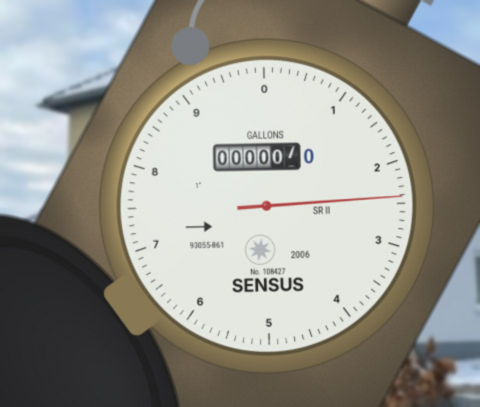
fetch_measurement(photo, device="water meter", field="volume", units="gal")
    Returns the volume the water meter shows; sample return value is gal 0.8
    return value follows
gal 72.4
